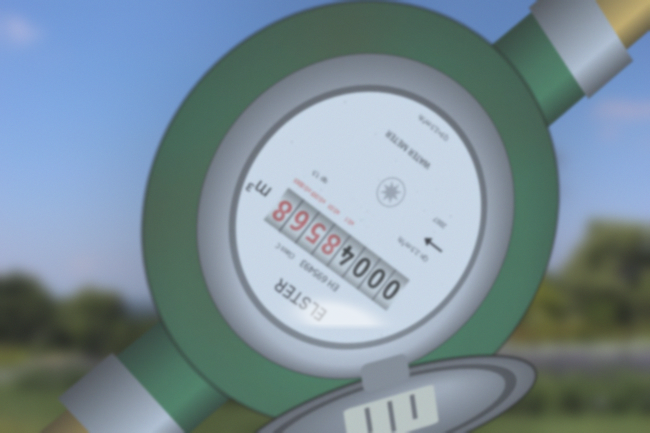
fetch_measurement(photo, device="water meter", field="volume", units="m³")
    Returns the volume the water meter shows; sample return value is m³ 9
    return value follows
m³ 4.8568
